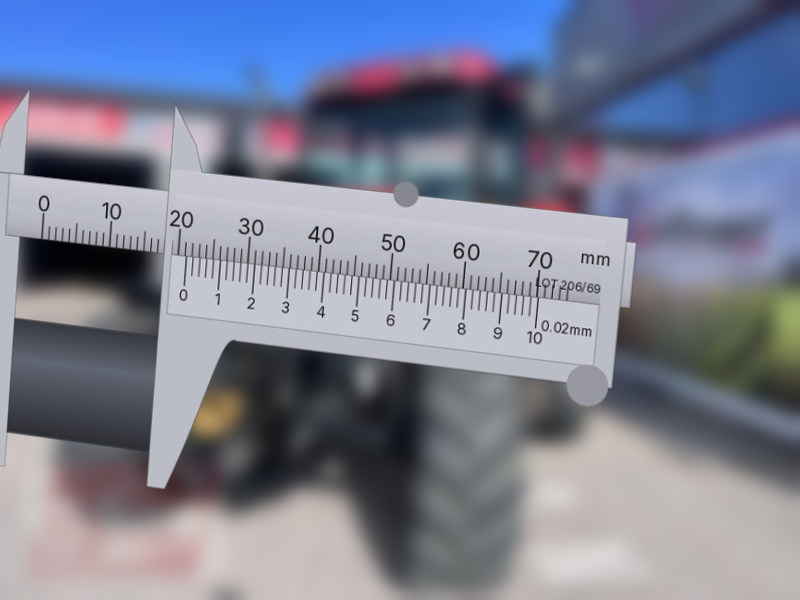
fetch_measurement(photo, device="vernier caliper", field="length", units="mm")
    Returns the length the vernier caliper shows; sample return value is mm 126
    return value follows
mm 21.2
